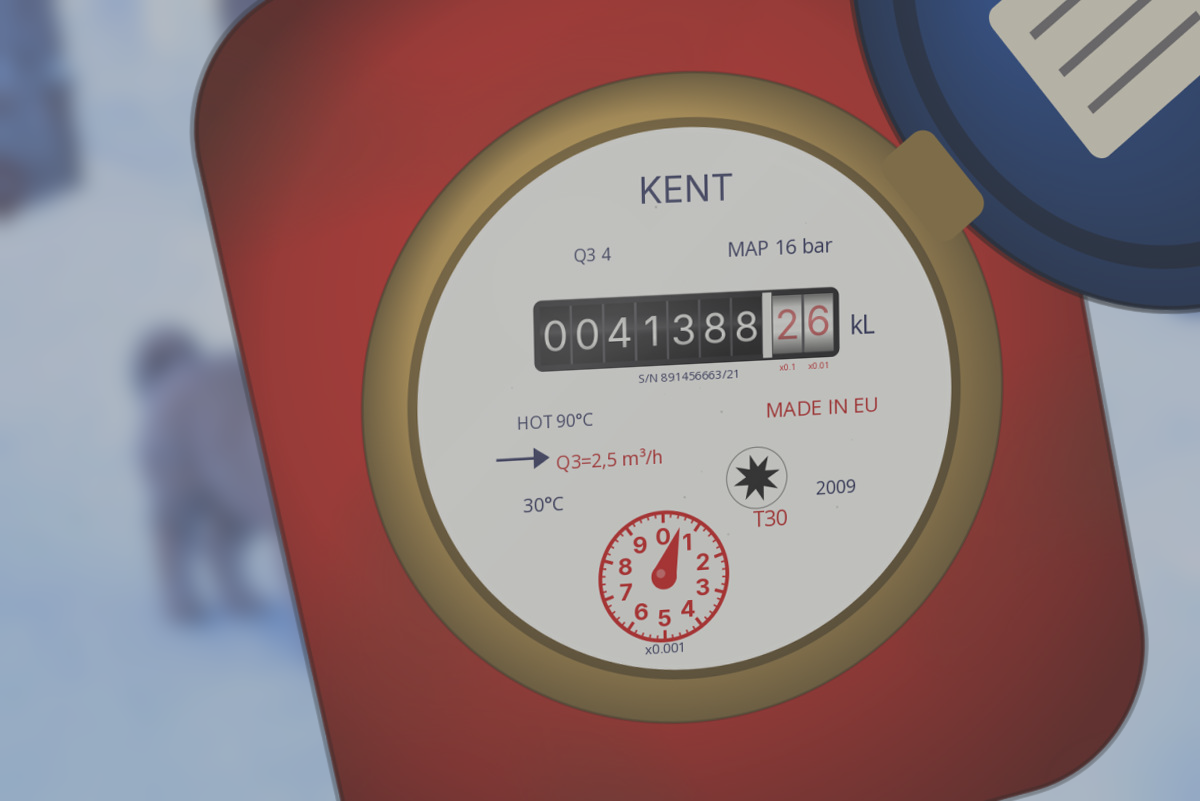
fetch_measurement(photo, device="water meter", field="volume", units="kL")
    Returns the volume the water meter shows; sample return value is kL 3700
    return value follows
kL 41388.260
